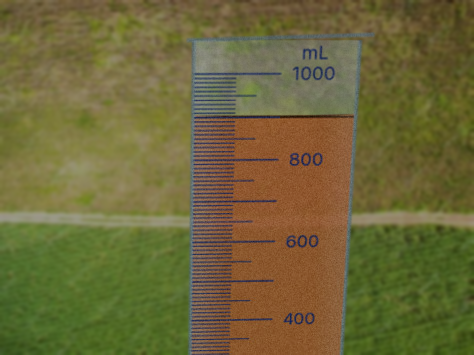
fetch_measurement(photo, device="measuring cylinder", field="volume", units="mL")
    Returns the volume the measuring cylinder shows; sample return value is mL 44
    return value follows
mL 900
